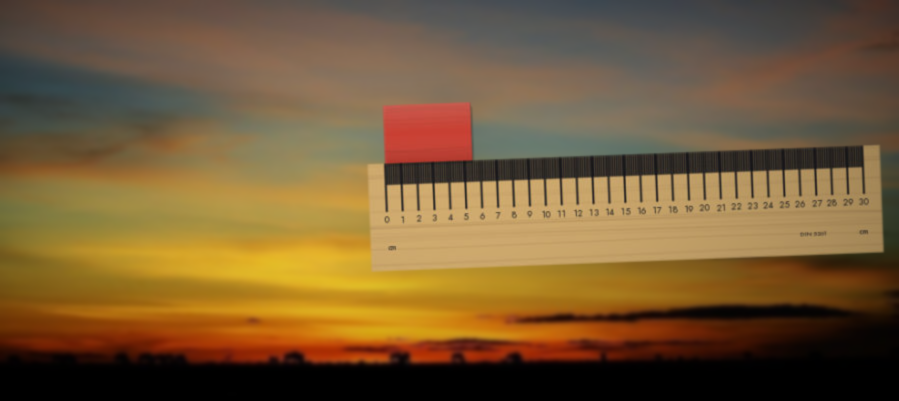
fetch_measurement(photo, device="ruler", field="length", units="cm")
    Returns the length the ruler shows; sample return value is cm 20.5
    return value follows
cm 5.5
